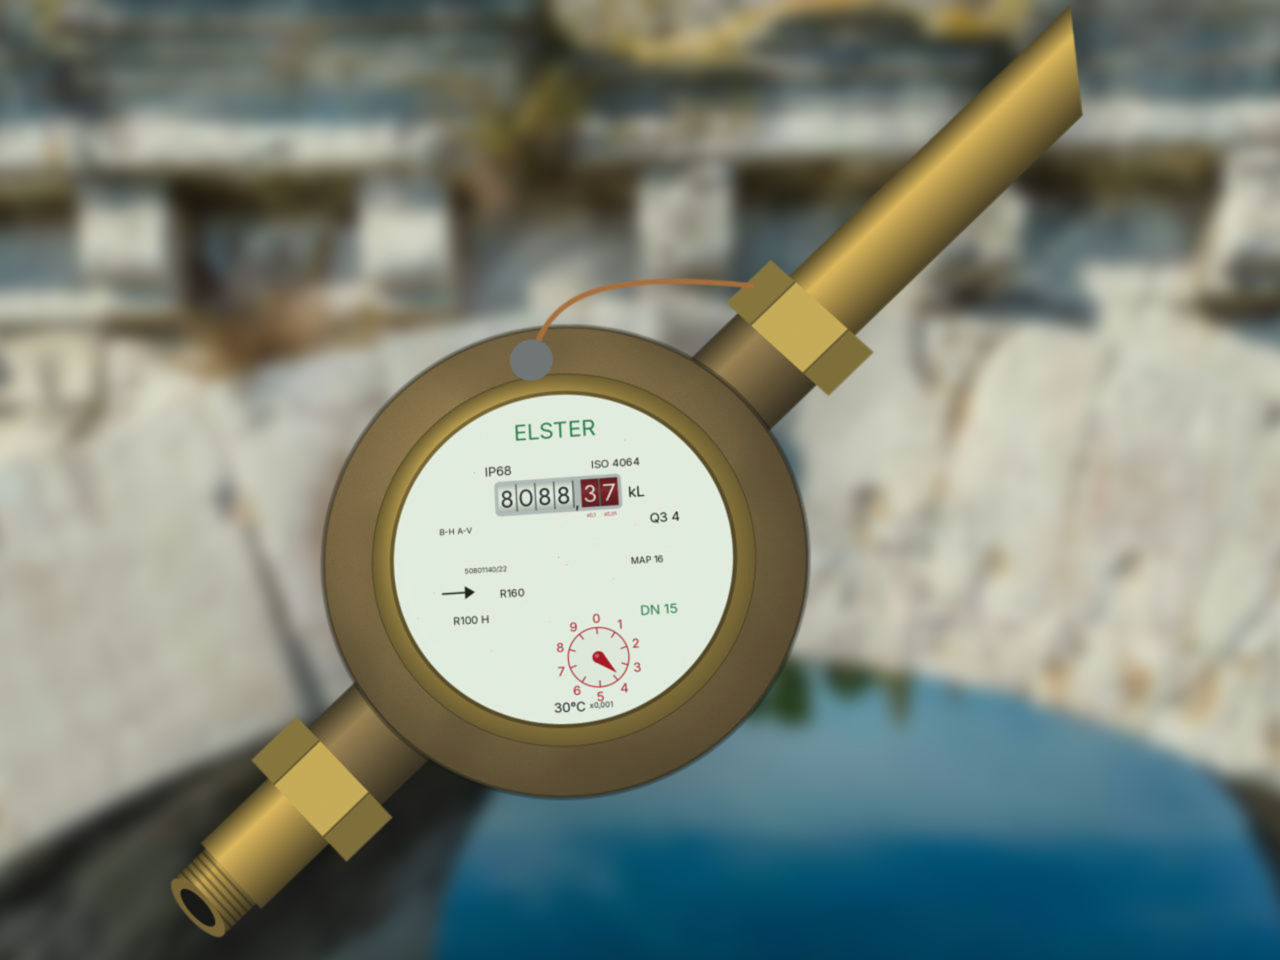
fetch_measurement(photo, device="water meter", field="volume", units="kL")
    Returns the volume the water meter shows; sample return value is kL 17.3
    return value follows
kL 8088.373
